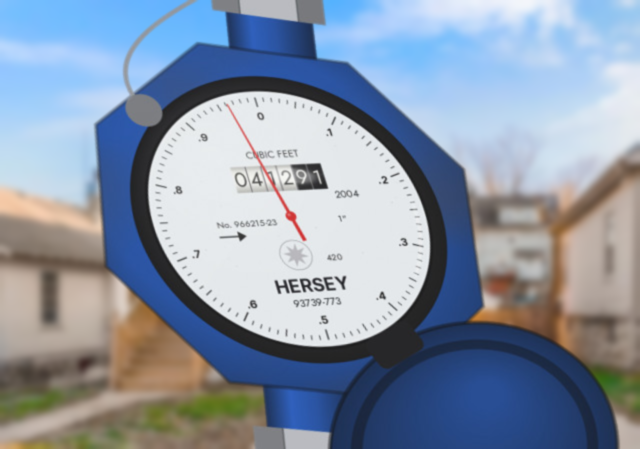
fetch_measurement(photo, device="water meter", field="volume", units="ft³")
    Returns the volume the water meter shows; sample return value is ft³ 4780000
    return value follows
ft³ 41290.96
